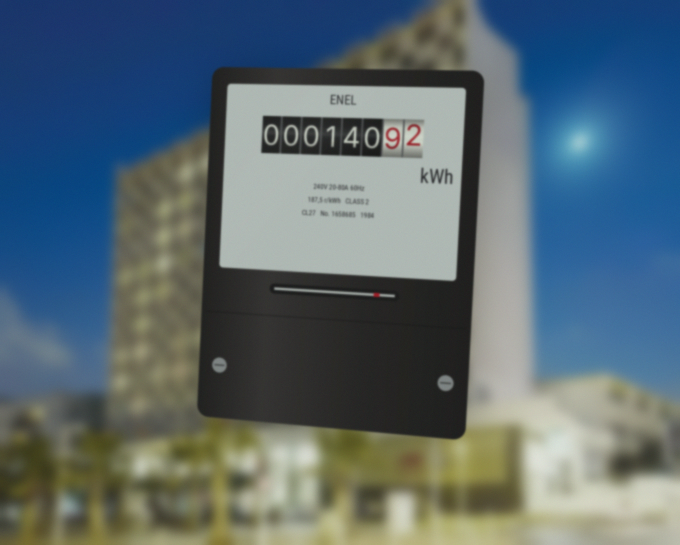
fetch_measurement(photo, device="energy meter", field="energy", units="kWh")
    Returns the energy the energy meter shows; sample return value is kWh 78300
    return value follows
kWh 140.92
